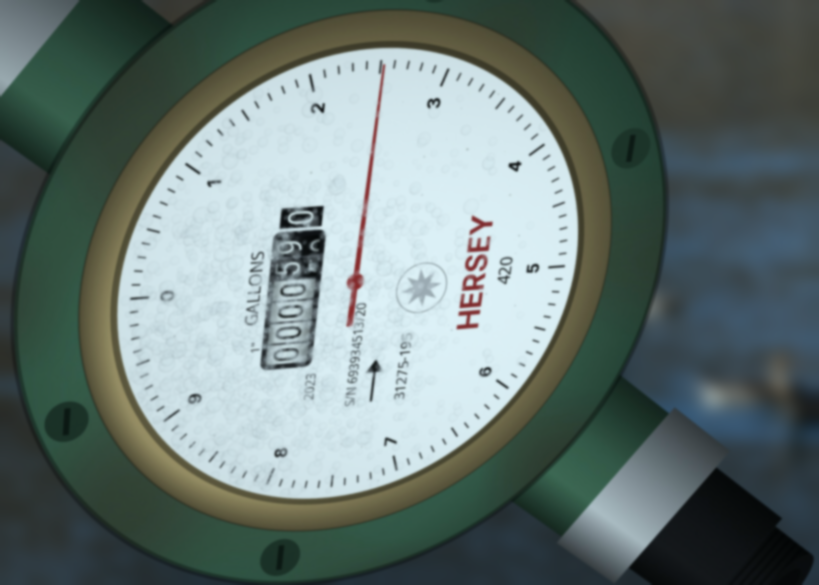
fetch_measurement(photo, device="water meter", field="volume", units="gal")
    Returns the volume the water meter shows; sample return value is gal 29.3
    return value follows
gal 592.5
